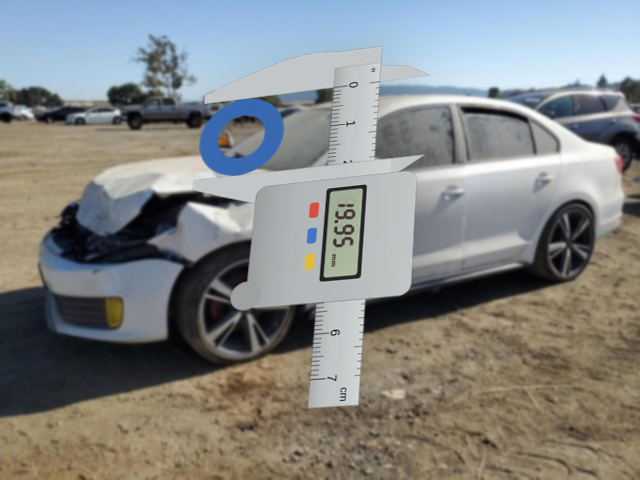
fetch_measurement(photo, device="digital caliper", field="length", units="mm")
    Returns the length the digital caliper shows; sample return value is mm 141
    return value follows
mm 19.95
